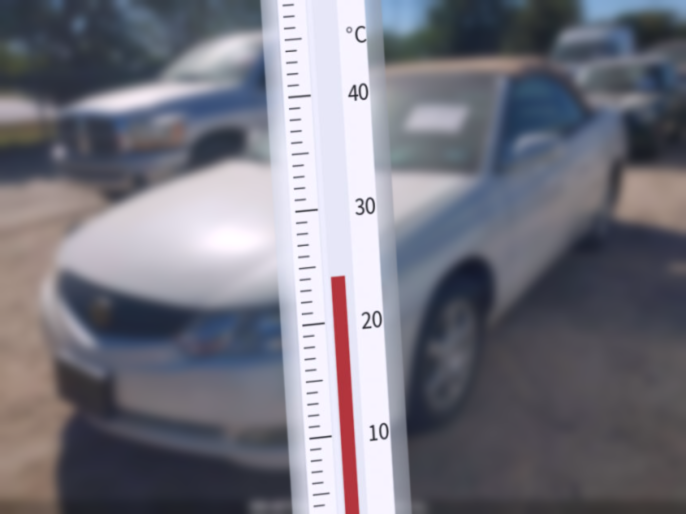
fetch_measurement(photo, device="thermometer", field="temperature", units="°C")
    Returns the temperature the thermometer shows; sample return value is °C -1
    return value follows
°C 24
